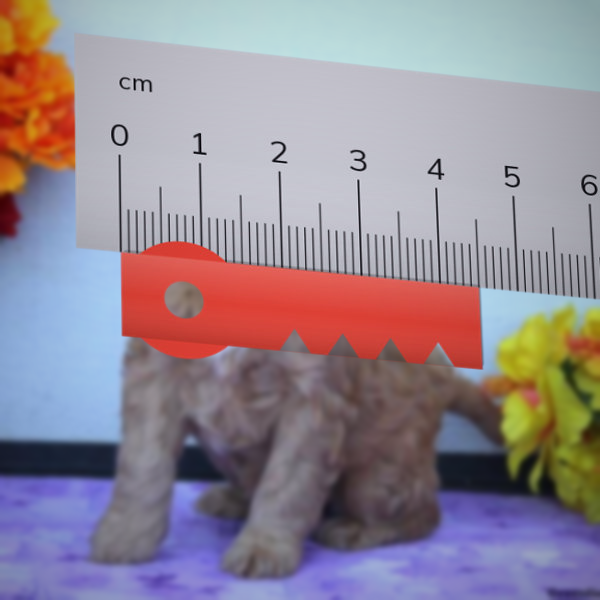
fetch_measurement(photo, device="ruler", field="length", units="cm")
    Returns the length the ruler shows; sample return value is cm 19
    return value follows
cm 4.5
